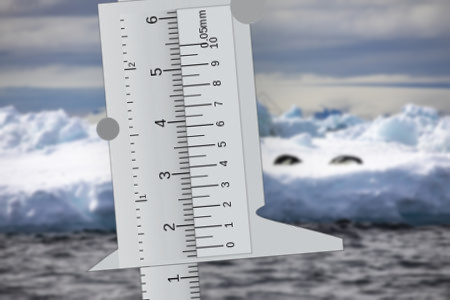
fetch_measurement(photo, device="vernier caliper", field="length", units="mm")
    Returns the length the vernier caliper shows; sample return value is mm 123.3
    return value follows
mm 15.5
